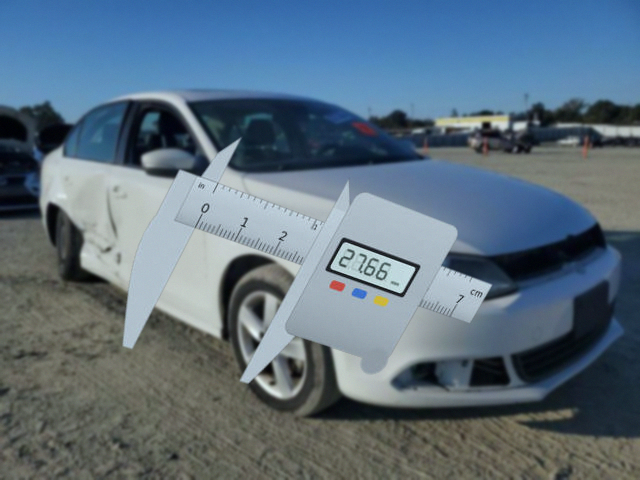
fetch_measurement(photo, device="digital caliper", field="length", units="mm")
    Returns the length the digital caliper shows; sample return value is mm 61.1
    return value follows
mm 27.66
